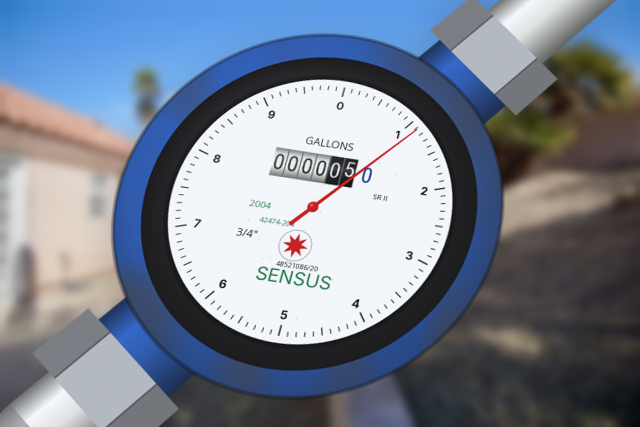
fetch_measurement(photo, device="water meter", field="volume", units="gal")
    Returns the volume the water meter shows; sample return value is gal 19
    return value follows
gal 51.1
